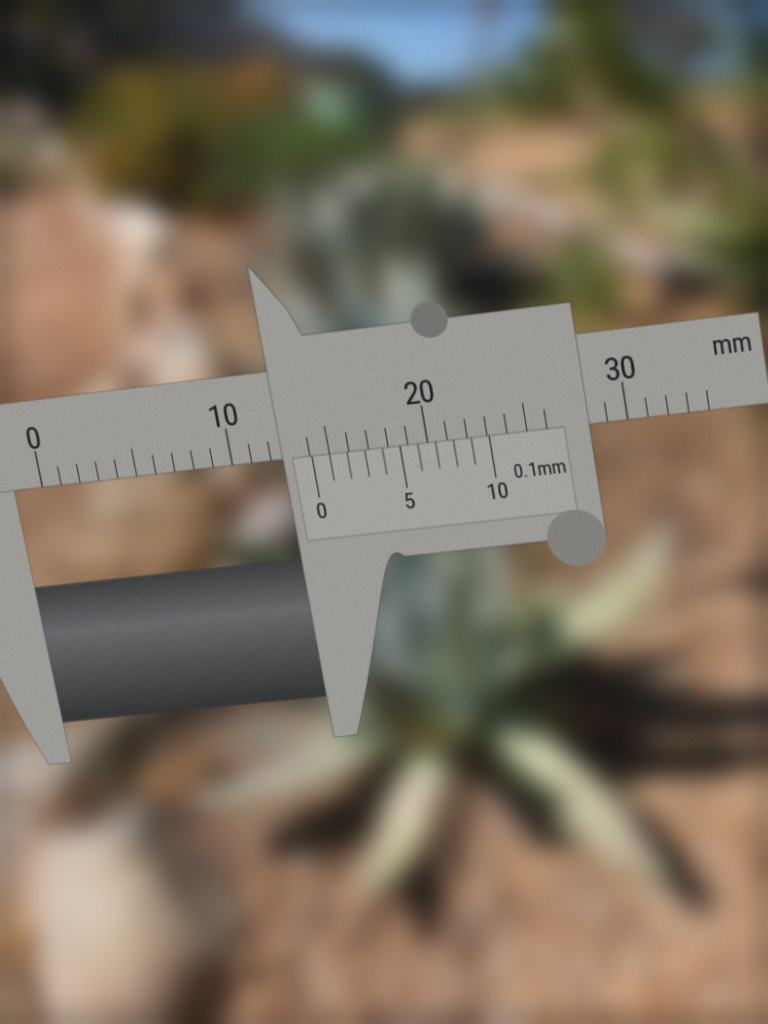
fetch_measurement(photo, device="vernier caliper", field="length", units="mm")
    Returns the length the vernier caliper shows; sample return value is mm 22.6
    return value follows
mm 14.1
